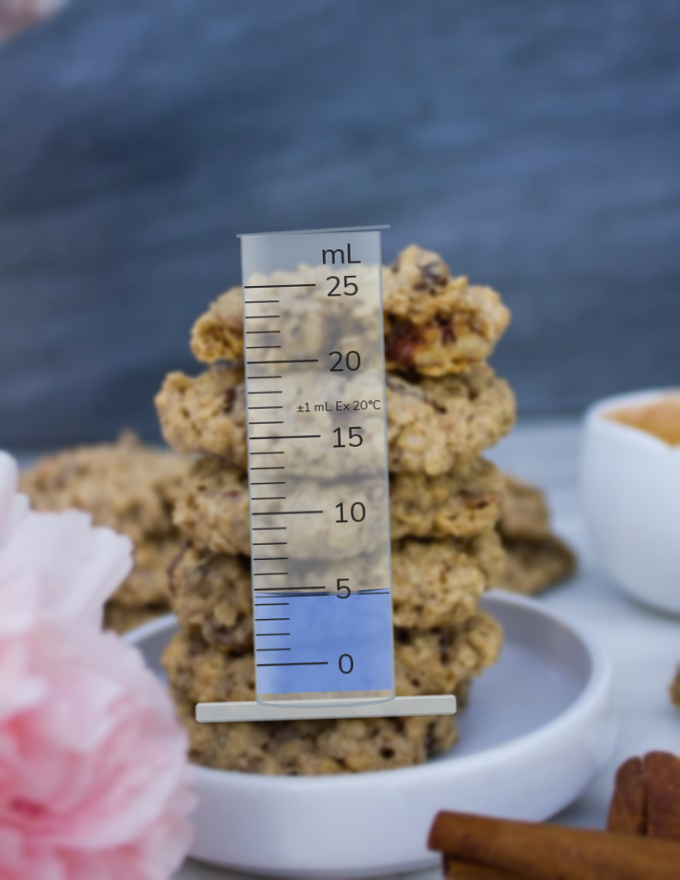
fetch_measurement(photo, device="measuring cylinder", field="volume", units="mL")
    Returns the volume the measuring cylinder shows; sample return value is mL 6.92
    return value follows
mL 4.5
